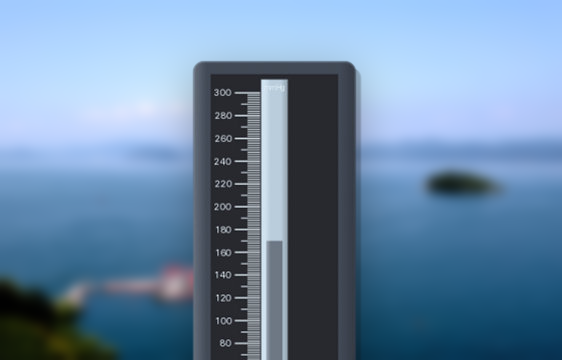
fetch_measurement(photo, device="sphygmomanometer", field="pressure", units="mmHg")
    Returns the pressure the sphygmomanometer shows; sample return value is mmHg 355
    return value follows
mmHg 170
